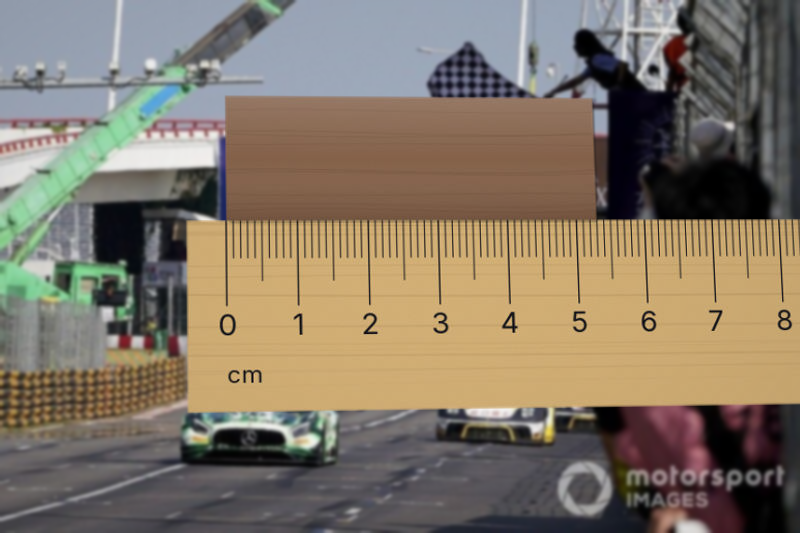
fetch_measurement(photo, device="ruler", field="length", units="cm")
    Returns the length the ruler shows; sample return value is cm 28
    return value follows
cm 5.3
